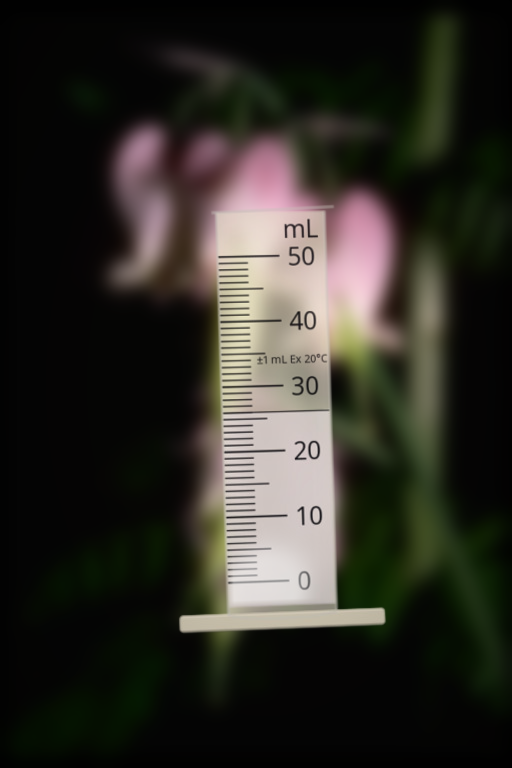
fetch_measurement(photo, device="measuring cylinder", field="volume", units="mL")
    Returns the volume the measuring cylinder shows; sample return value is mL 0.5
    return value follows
mL 26
